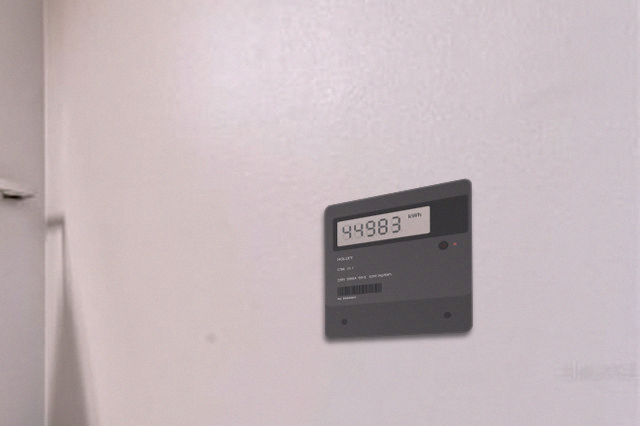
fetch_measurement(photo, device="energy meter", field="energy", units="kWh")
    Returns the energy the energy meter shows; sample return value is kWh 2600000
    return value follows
kWh 44983
